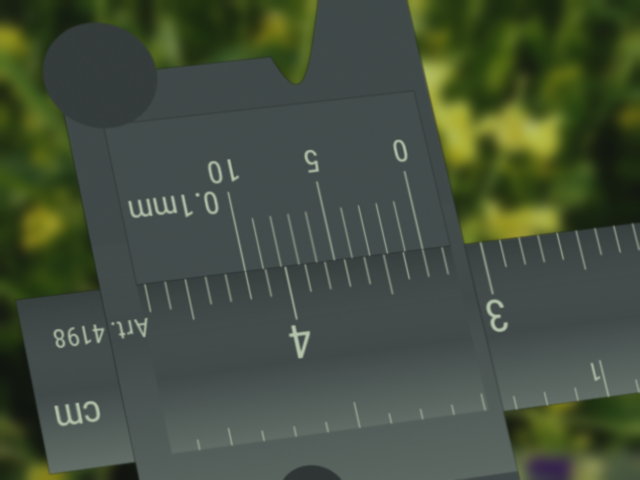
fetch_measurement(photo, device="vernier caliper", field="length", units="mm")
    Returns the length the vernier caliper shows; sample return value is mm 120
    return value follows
mm 33.0
